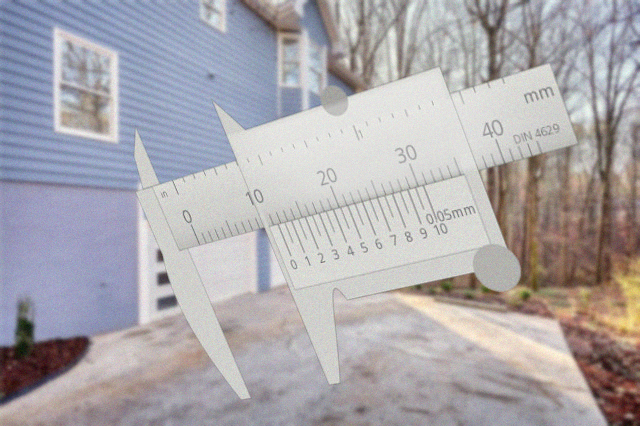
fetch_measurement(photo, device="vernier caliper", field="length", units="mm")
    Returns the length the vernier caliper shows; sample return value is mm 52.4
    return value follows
mm 11.6
